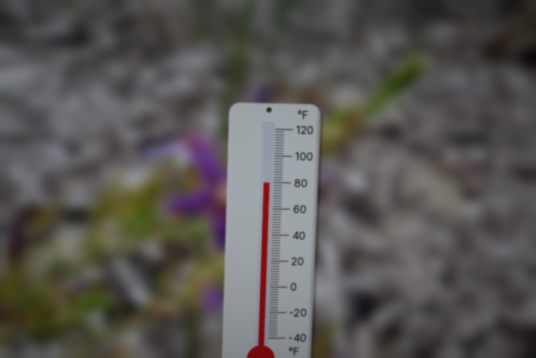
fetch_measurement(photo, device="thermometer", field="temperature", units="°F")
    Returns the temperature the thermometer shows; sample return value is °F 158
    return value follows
°F 80
